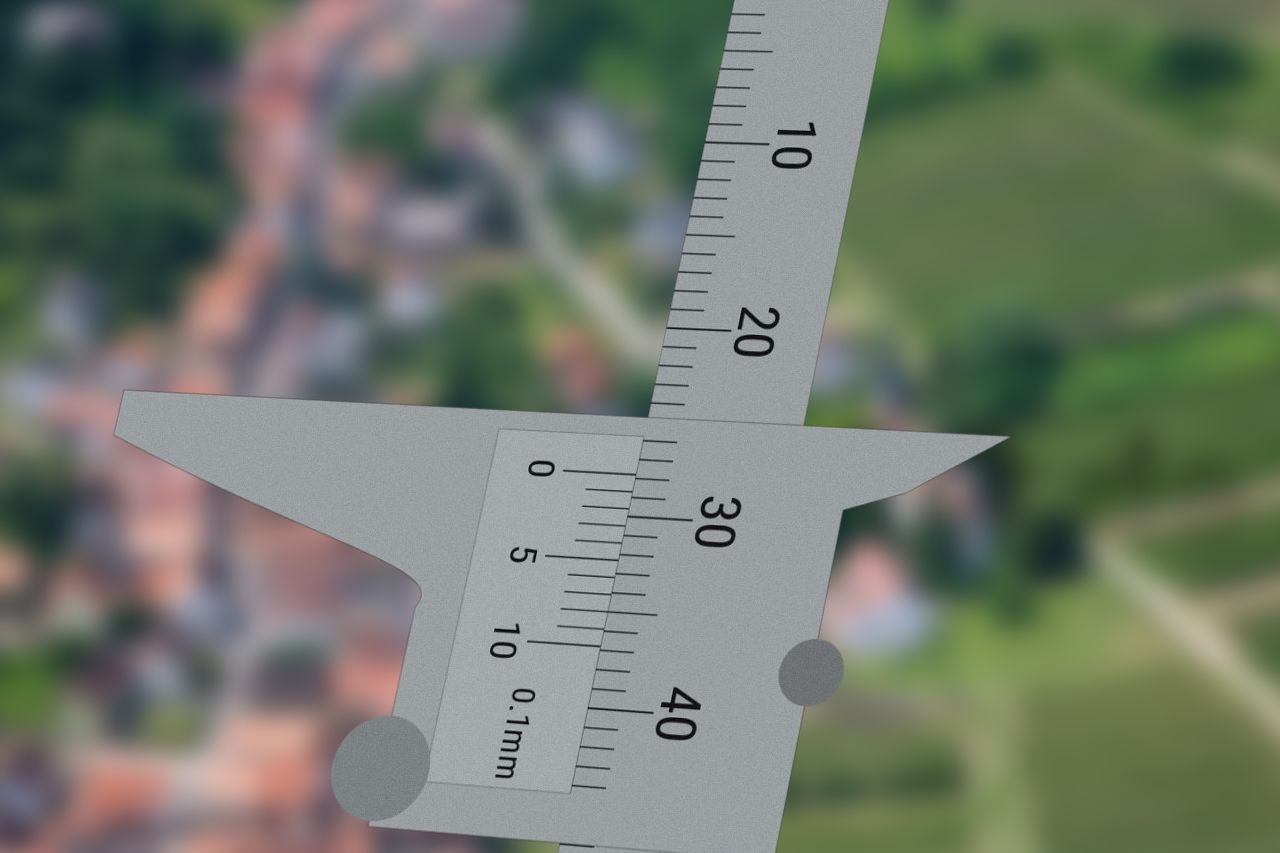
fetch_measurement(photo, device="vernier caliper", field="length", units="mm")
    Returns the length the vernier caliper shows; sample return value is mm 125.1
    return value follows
mm 27.8
